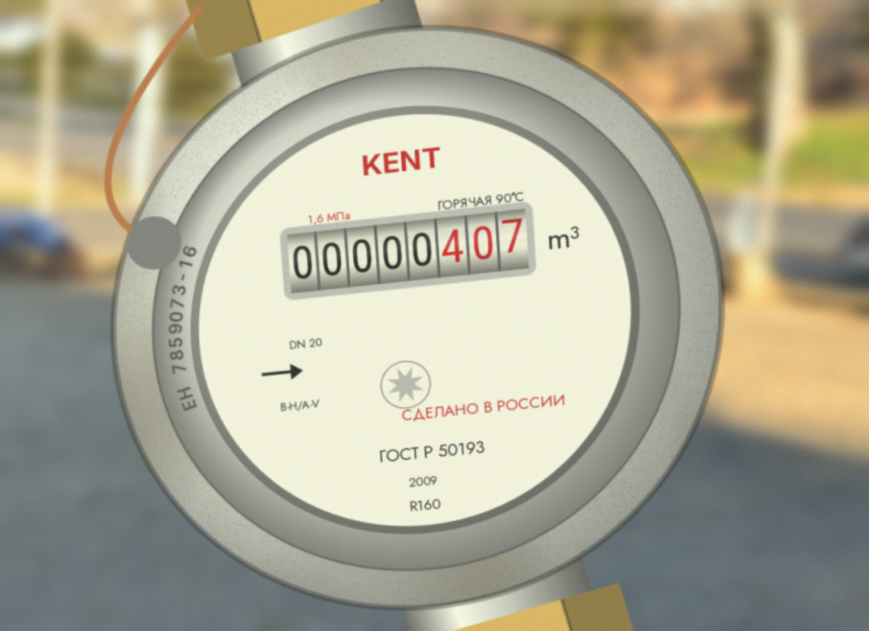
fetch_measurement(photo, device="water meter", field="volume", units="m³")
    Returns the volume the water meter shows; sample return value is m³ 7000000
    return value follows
m³ 0.407
